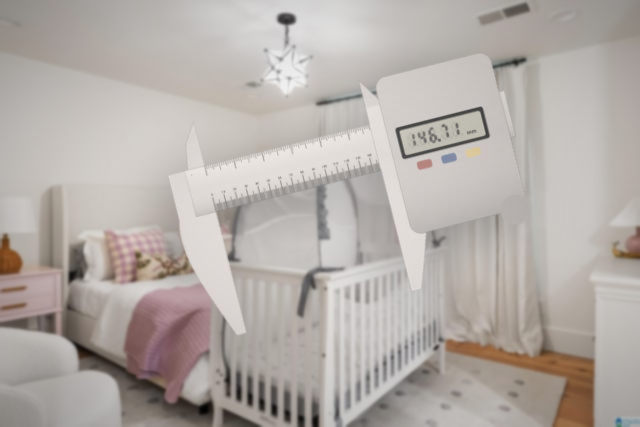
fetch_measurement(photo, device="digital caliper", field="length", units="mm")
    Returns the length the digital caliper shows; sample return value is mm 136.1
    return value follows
mm 146.71
